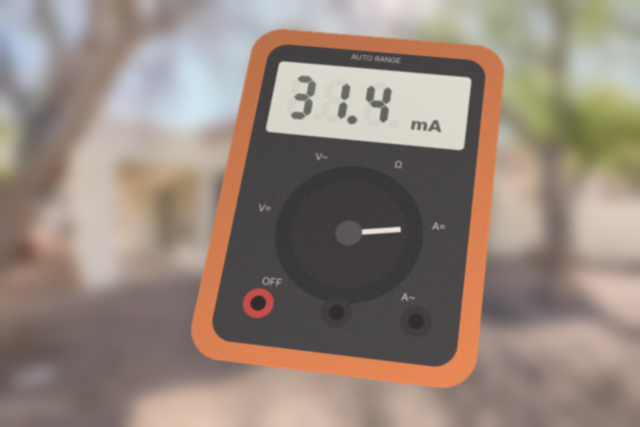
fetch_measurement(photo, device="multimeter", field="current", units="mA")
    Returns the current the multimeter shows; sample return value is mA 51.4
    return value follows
mA 31.4
